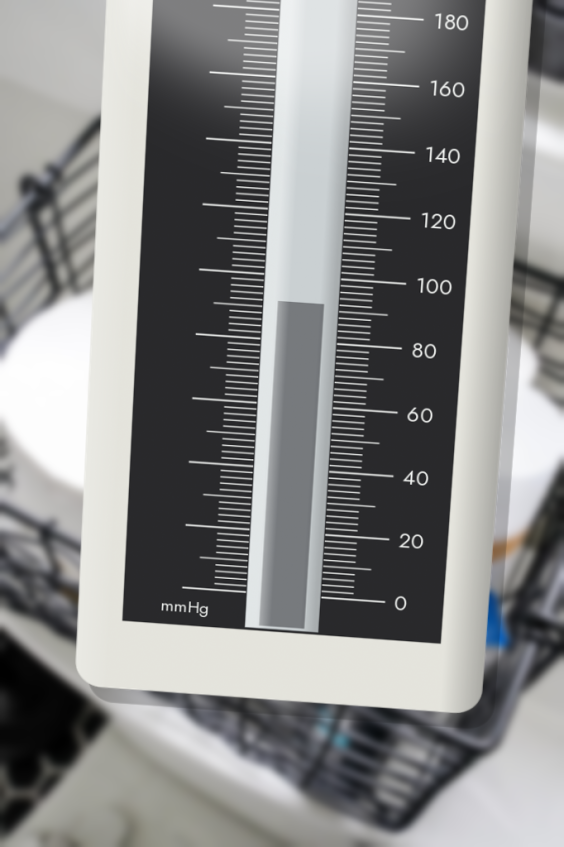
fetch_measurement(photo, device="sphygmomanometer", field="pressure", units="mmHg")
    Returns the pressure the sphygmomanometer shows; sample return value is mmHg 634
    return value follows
mmHg 92
